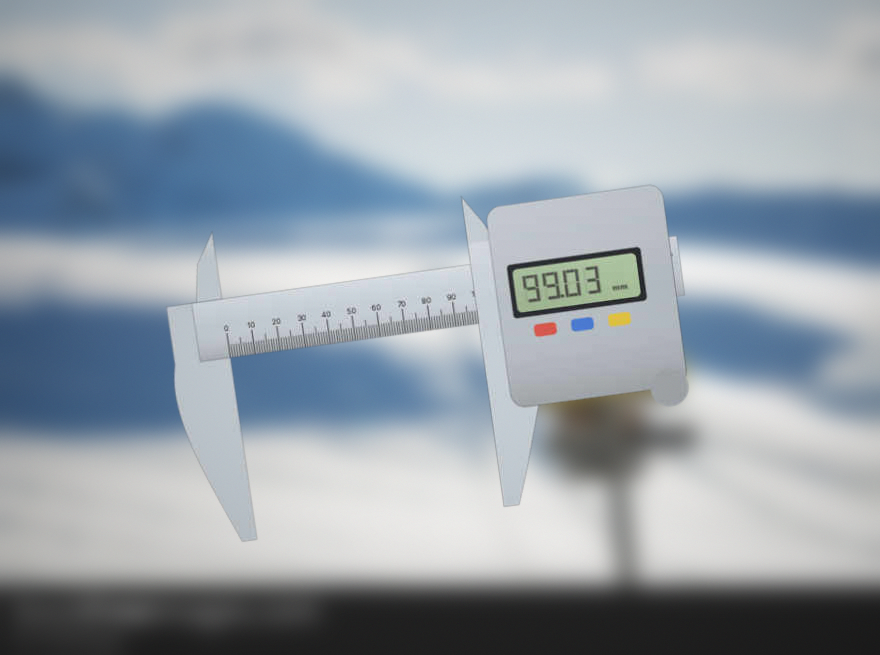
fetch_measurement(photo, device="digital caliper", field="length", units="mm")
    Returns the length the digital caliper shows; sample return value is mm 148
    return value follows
mm 99.03
